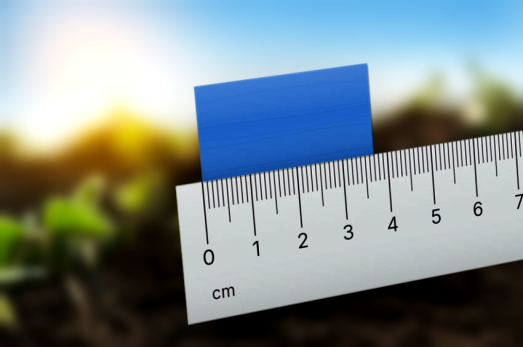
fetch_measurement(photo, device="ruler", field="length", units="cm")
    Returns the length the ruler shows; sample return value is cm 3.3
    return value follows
cm 3.7
